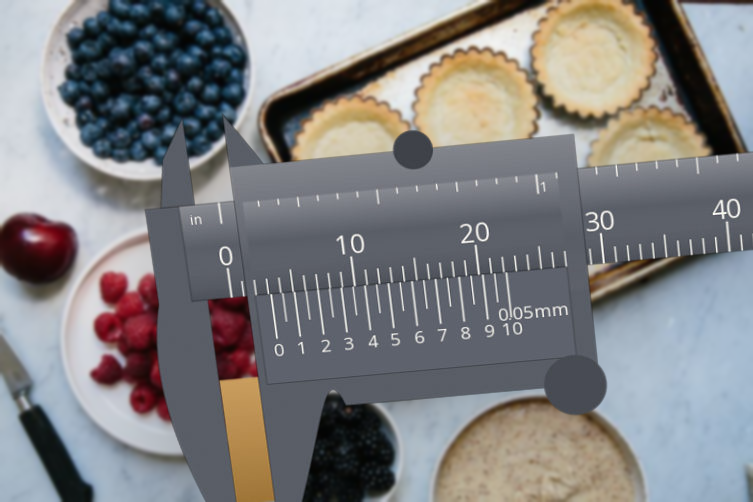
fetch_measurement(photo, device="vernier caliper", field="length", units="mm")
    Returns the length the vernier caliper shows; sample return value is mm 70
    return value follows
mm 3.2
